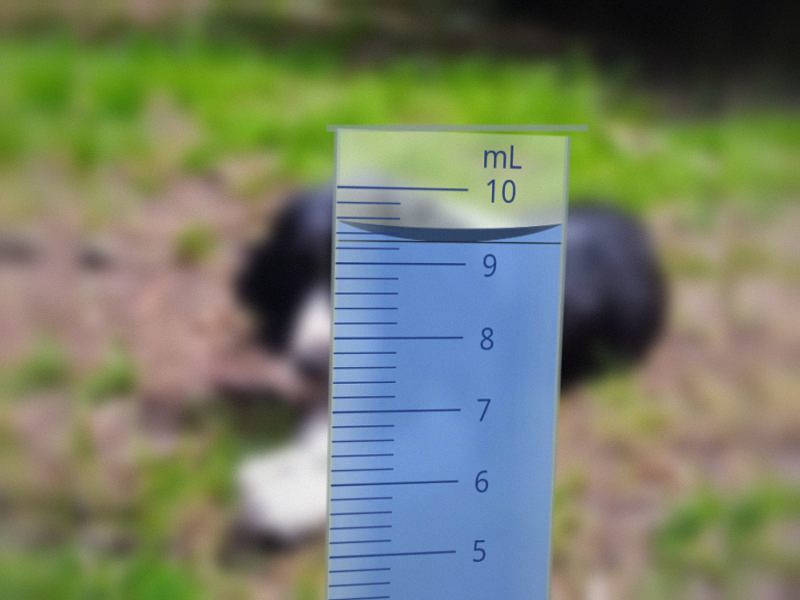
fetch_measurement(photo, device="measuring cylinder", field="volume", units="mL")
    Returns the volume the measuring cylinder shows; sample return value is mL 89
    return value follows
mL 9.3
